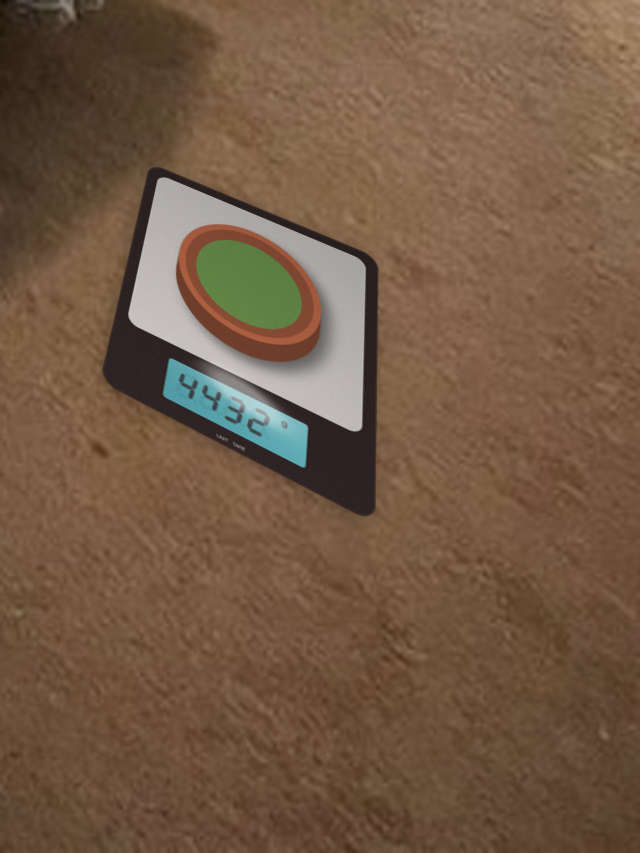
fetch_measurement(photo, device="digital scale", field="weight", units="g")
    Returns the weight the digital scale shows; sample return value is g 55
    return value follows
g 4432
